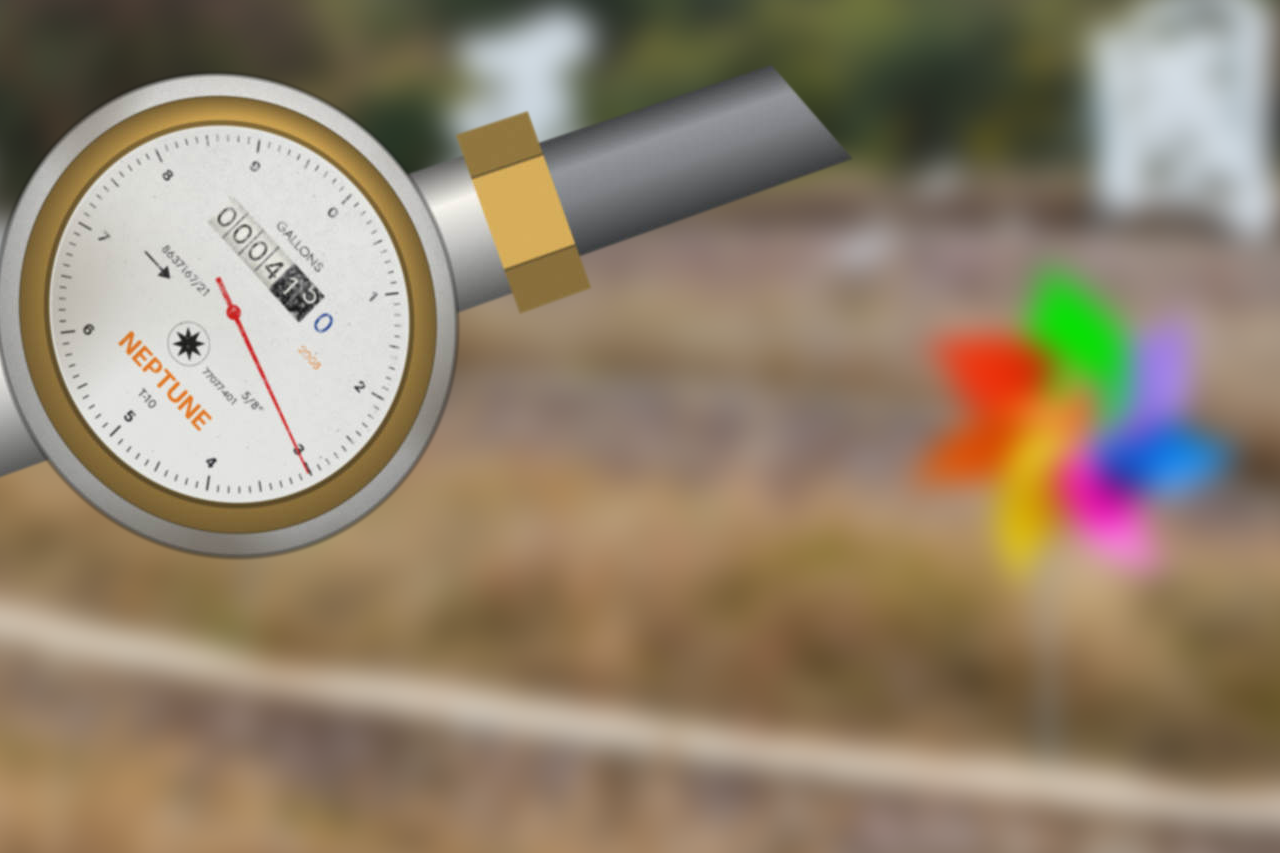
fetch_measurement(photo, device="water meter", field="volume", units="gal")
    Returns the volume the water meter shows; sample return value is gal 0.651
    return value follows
gal 4153.0
